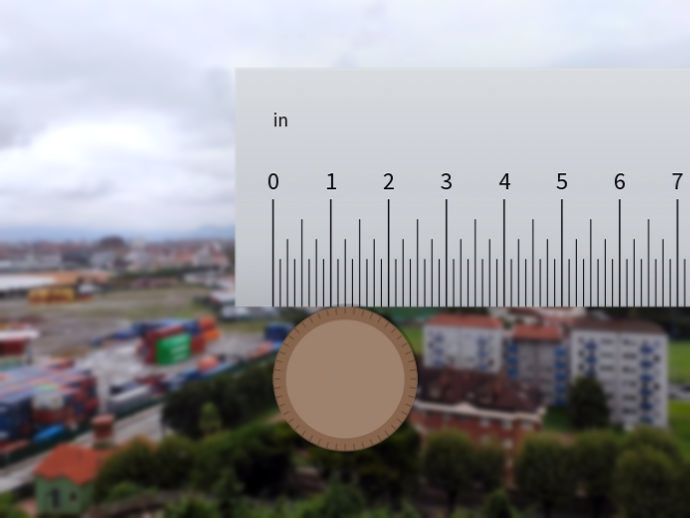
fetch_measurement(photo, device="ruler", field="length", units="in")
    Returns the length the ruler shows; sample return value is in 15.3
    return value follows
in 2.5
